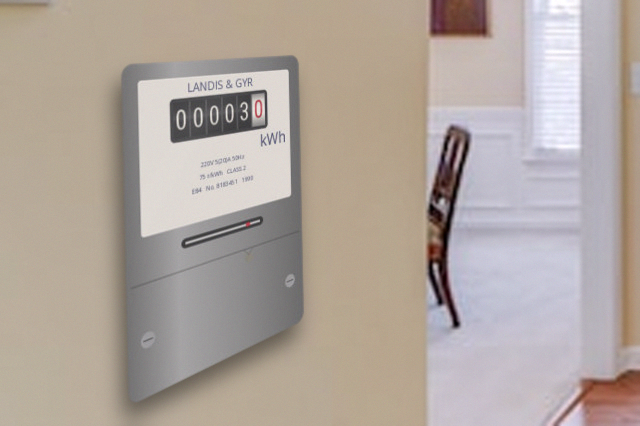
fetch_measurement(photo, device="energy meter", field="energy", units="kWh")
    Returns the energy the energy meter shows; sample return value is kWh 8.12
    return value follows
kWh 3.0
